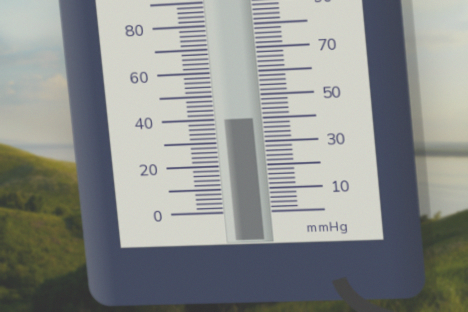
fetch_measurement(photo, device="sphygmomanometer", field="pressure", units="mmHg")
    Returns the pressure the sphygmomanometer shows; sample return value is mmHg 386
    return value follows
mmHg 40
